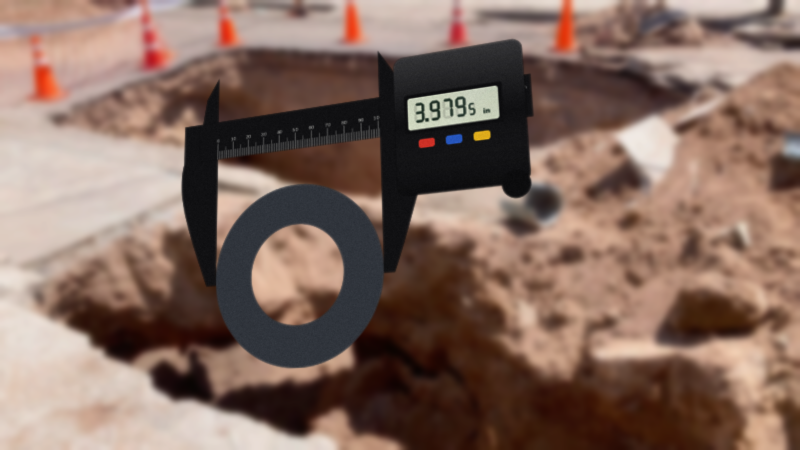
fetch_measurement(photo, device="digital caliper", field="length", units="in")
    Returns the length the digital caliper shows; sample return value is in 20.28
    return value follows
in 3.9795
